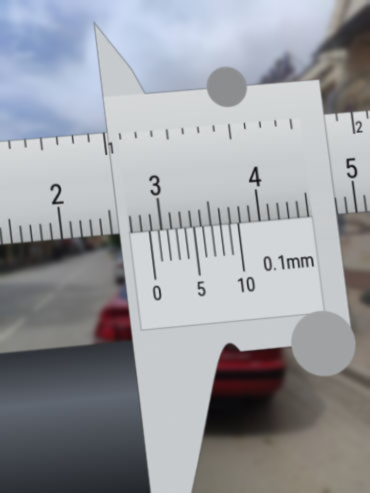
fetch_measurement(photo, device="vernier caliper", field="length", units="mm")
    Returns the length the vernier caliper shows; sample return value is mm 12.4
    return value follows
mm 28.8
